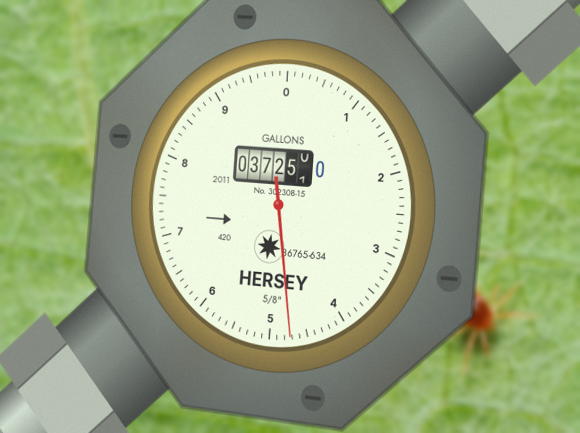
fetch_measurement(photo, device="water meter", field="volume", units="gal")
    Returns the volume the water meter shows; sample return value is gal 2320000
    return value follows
gal 372504.7
